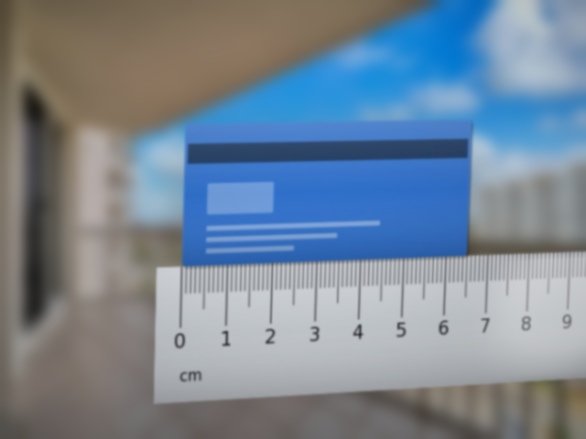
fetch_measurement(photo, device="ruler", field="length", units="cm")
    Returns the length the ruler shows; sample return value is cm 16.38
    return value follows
cm 6.5
